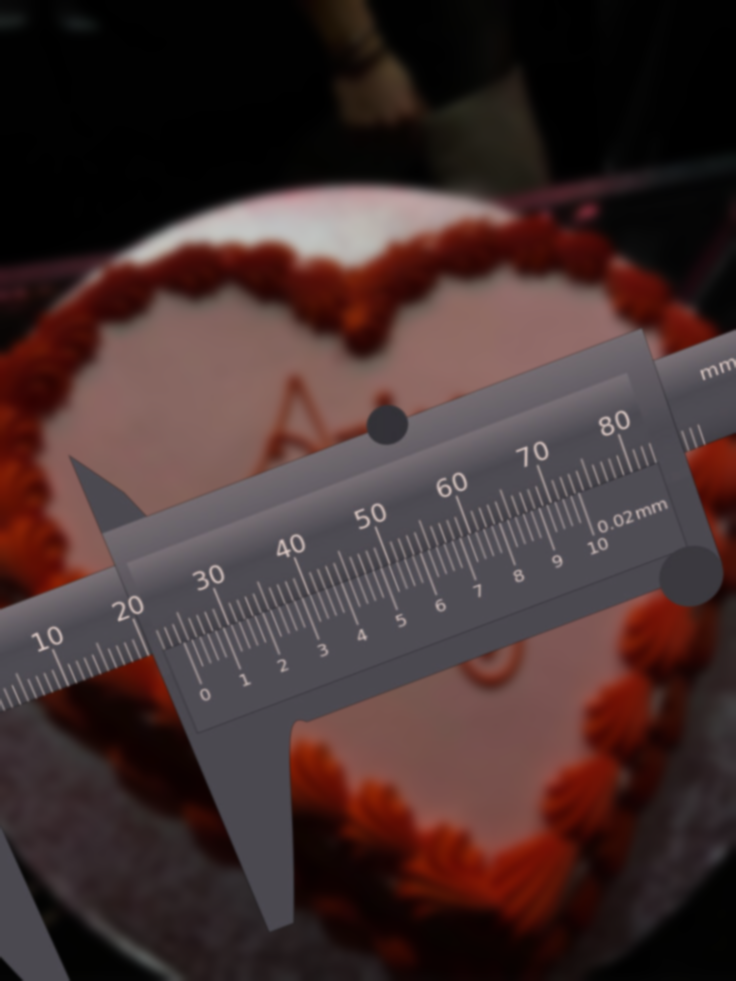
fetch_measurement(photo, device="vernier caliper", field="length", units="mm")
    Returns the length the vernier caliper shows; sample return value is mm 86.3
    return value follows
mm 24.4
